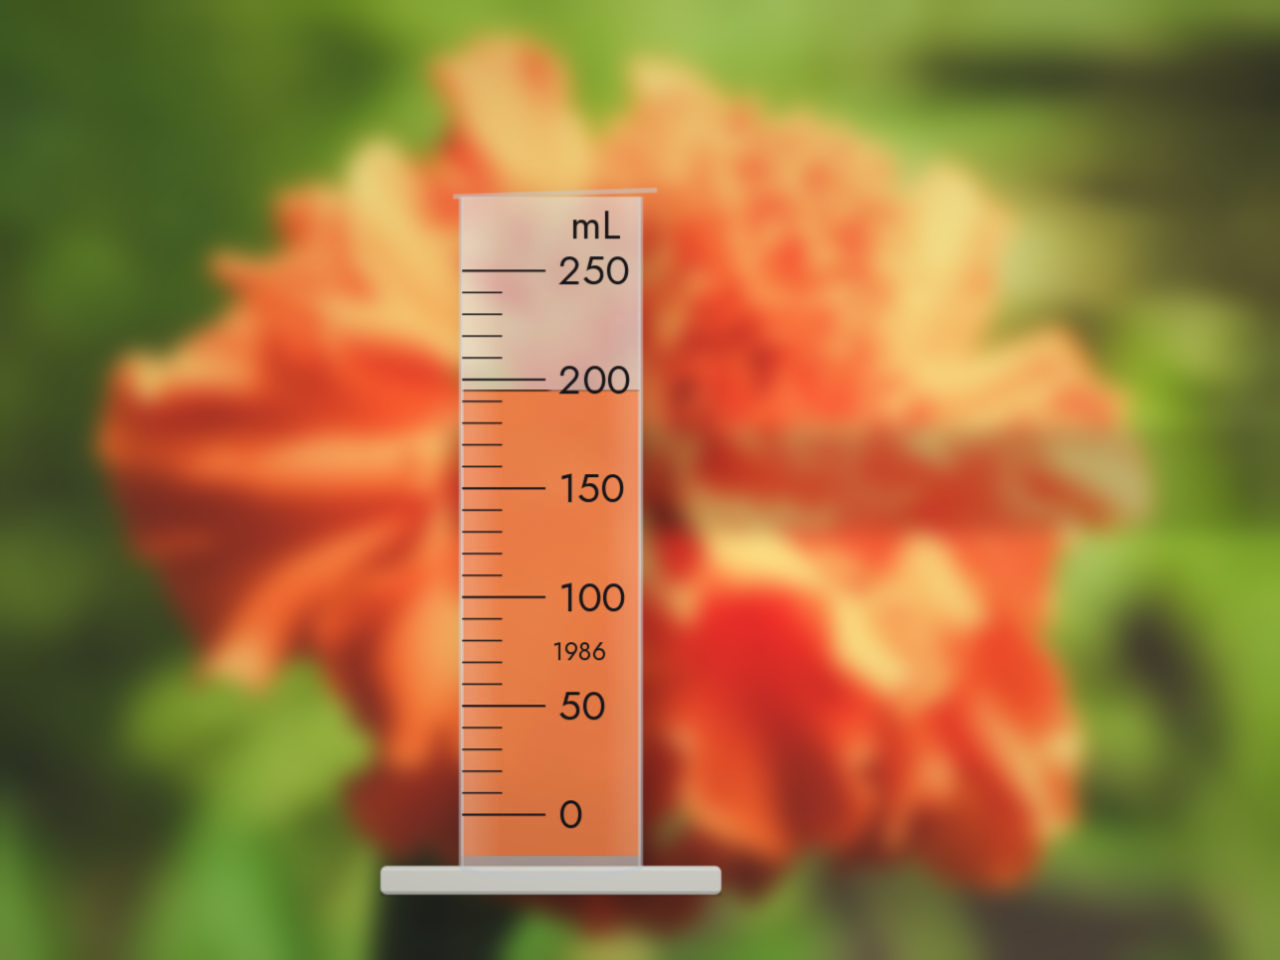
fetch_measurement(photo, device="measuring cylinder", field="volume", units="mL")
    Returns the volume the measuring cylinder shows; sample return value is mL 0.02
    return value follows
mL 195
